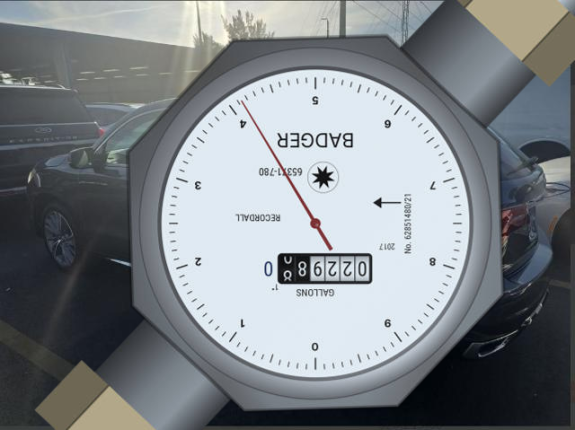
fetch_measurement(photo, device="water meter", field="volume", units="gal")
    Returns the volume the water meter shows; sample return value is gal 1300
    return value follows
gal 229884.1
